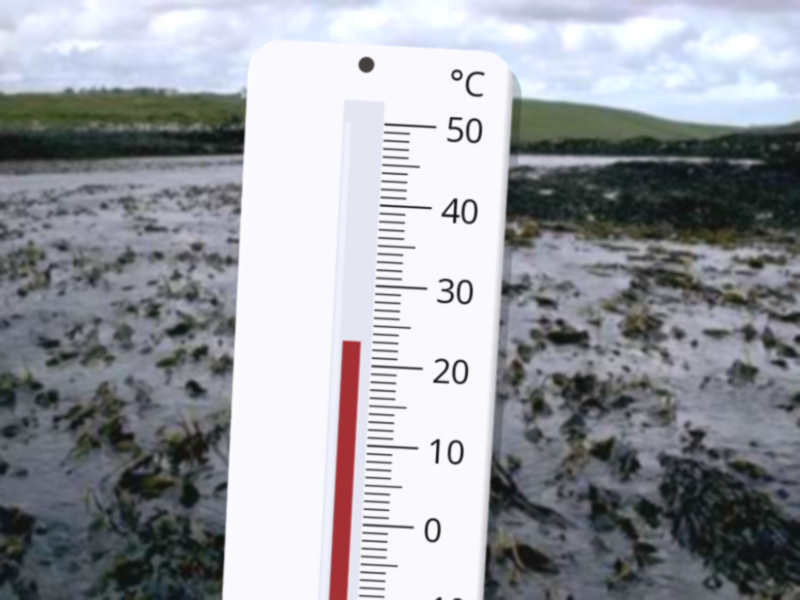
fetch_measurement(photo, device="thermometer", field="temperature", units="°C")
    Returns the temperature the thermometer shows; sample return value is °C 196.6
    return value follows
°C 23
